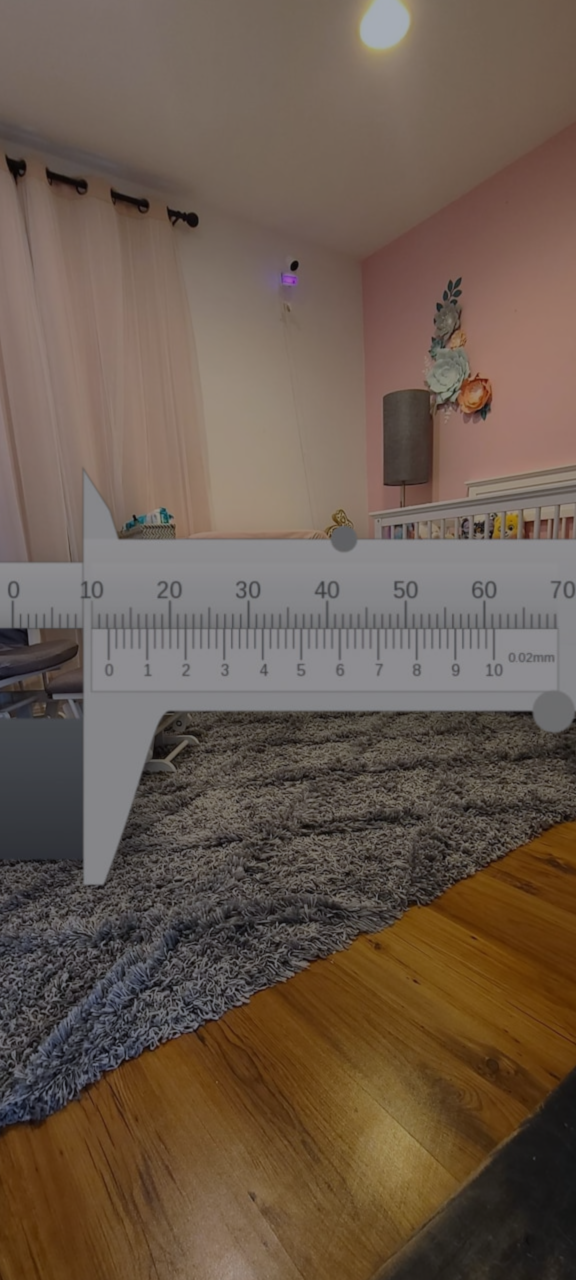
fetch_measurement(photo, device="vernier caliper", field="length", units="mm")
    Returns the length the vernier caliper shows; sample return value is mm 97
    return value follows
mm 12.2
